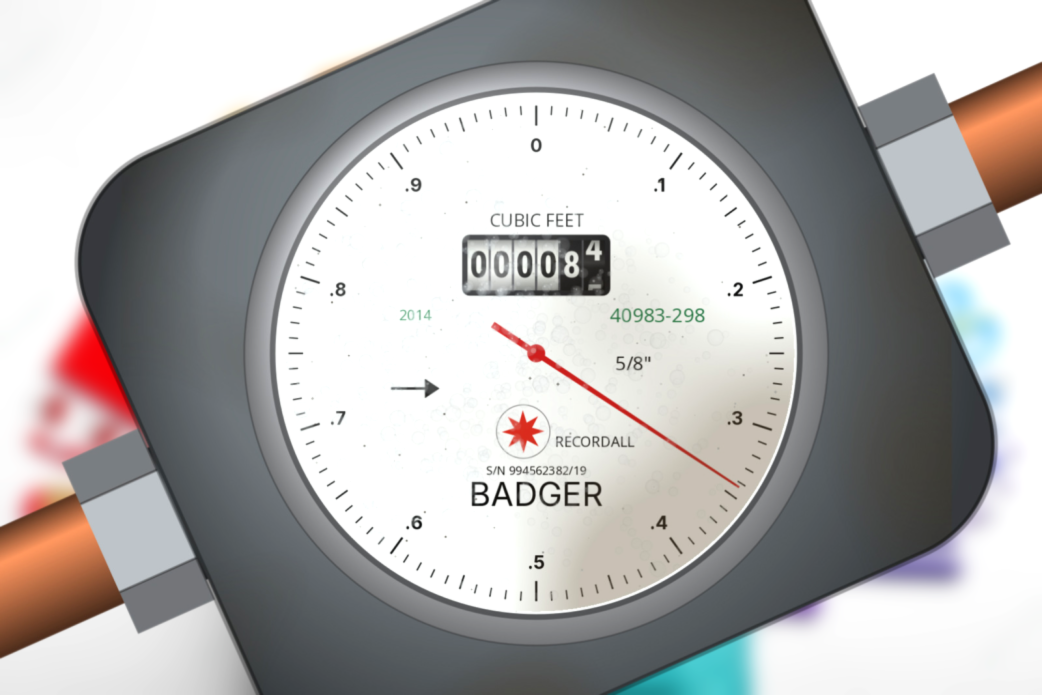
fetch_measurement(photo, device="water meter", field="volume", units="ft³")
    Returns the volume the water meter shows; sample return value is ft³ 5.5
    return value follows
ft³ 84.34
